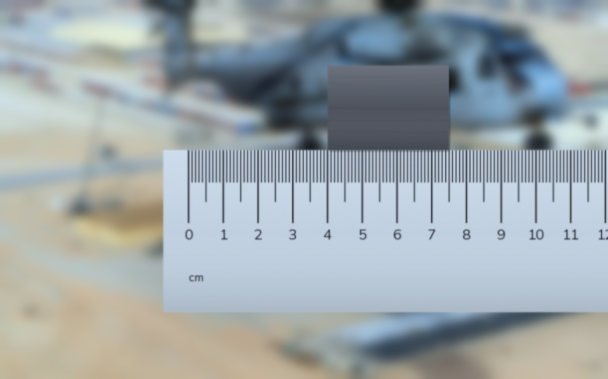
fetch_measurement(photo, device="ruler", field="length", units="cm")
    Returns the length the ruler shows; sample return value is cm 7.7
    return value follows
cm 3.5
